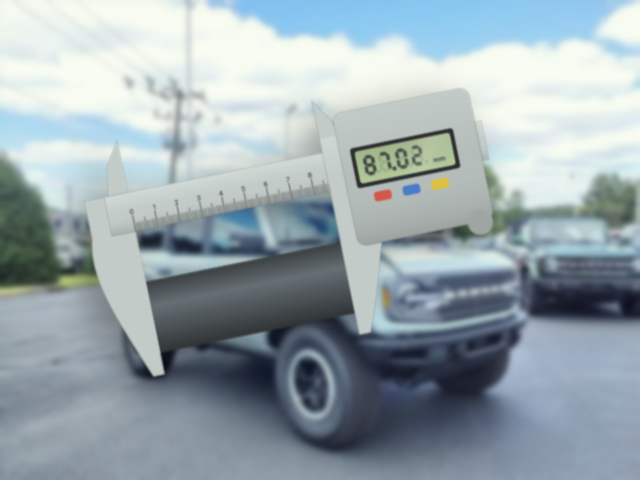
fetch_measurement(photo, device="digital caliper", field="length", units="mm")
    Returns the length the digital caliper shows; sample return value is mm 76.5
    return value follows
mm 87.02
